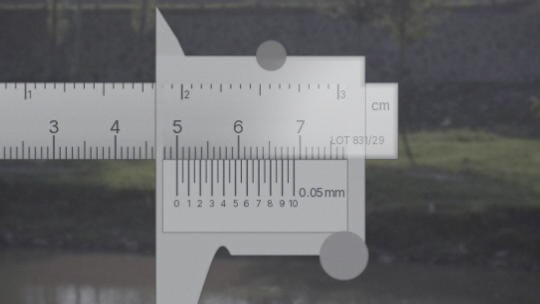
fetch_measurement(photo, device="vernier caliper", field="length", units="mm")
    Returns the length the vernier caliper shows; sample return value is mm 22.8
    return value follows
mm 50.0
